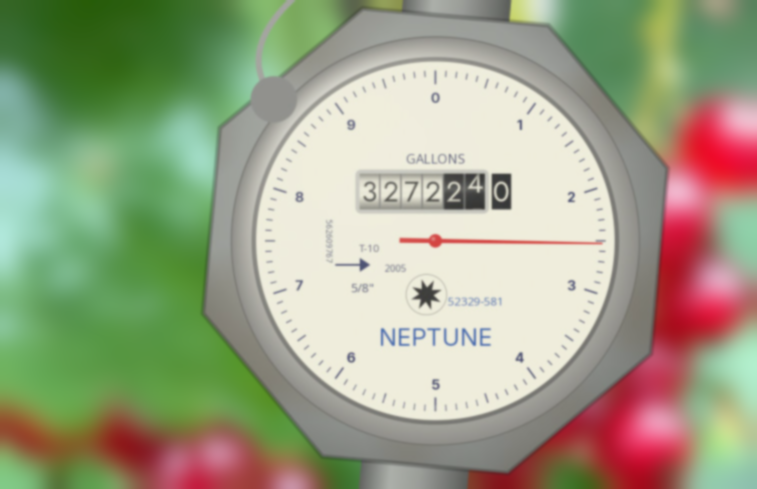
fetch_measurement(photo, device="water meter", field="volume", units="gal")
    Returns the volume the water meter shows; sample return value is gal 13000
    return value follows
gal 3272242.5
